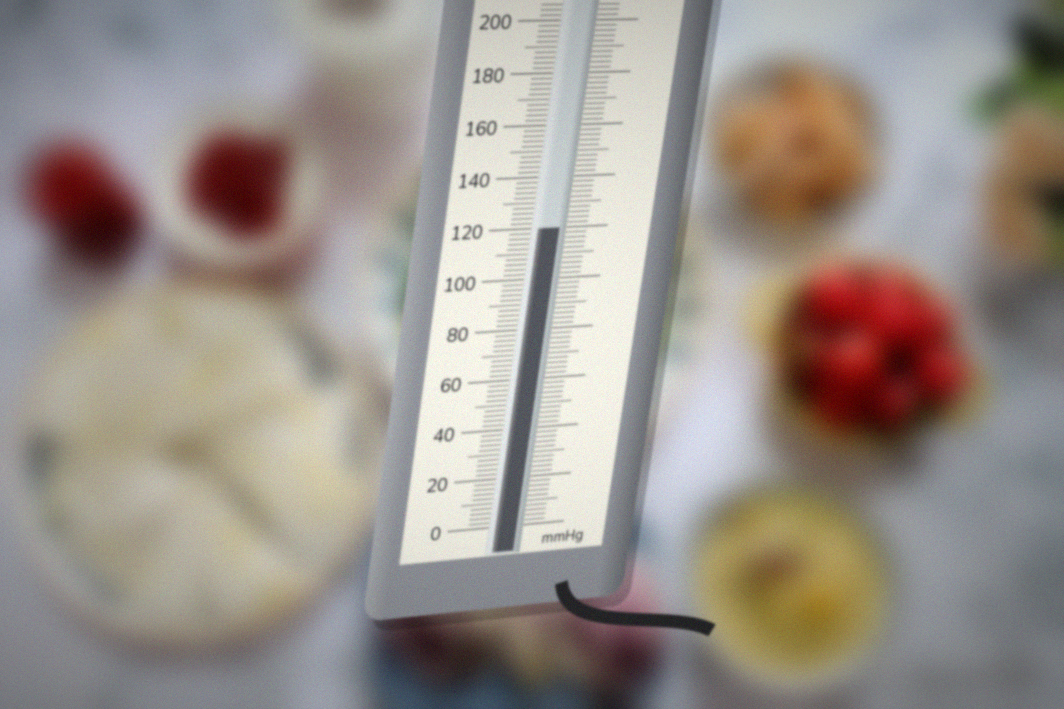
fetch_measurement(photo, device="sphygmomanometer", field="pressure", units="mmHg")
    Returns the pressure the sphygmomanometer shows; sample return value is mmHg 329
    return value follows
mmHg 120
